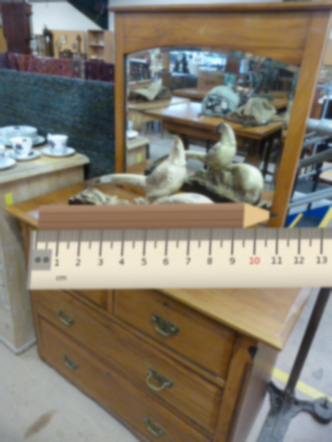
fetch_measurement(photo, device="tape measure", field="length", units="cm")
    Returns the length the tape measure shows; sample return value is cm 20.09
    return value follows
cm 11
